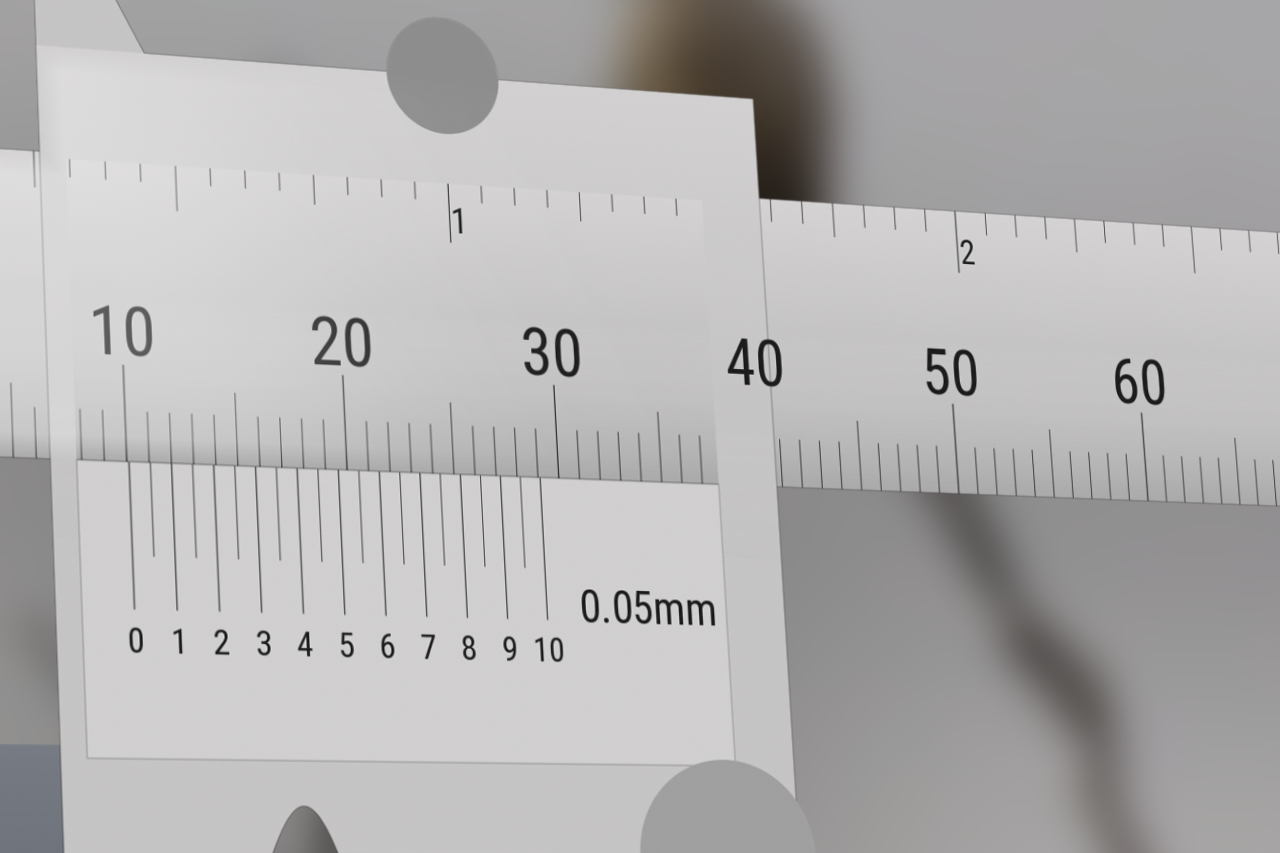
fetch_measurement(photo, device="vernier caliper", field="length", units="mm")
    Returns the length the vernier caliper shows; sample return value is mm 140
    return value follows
mm 10.1
